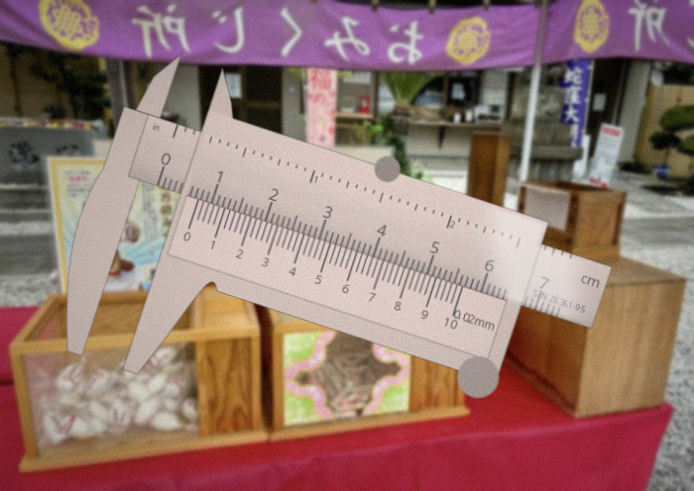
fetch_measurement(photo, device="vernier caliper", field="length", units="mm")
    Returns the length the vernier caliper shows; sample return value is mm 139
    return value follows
mm 7.6
